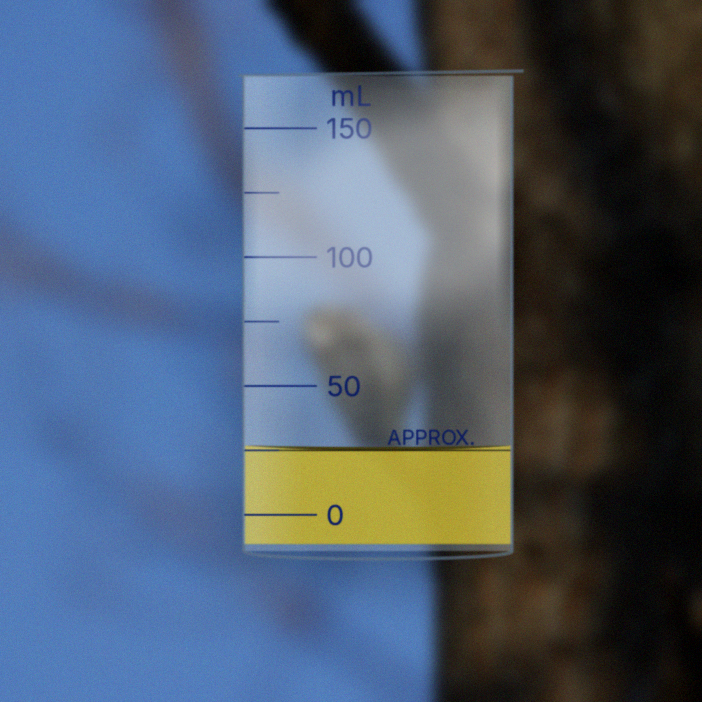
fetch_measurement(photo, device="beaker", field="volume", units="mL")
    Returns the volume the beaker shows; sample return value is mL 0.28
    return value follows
mL 25
